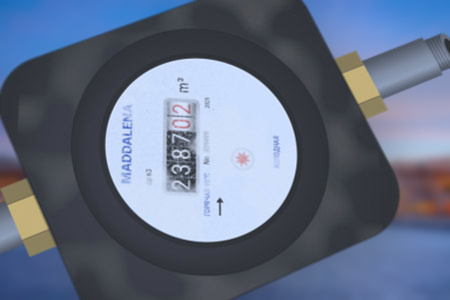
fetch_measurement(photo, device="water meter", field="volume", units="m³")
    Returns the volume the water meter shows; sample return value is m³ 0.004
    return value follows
m³ 2387.02
